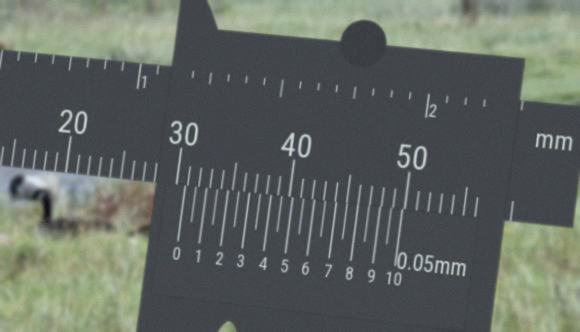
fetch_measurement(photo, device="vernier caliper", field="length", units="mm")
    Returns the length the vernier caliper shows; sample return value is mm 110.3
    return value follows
mm 30.8
